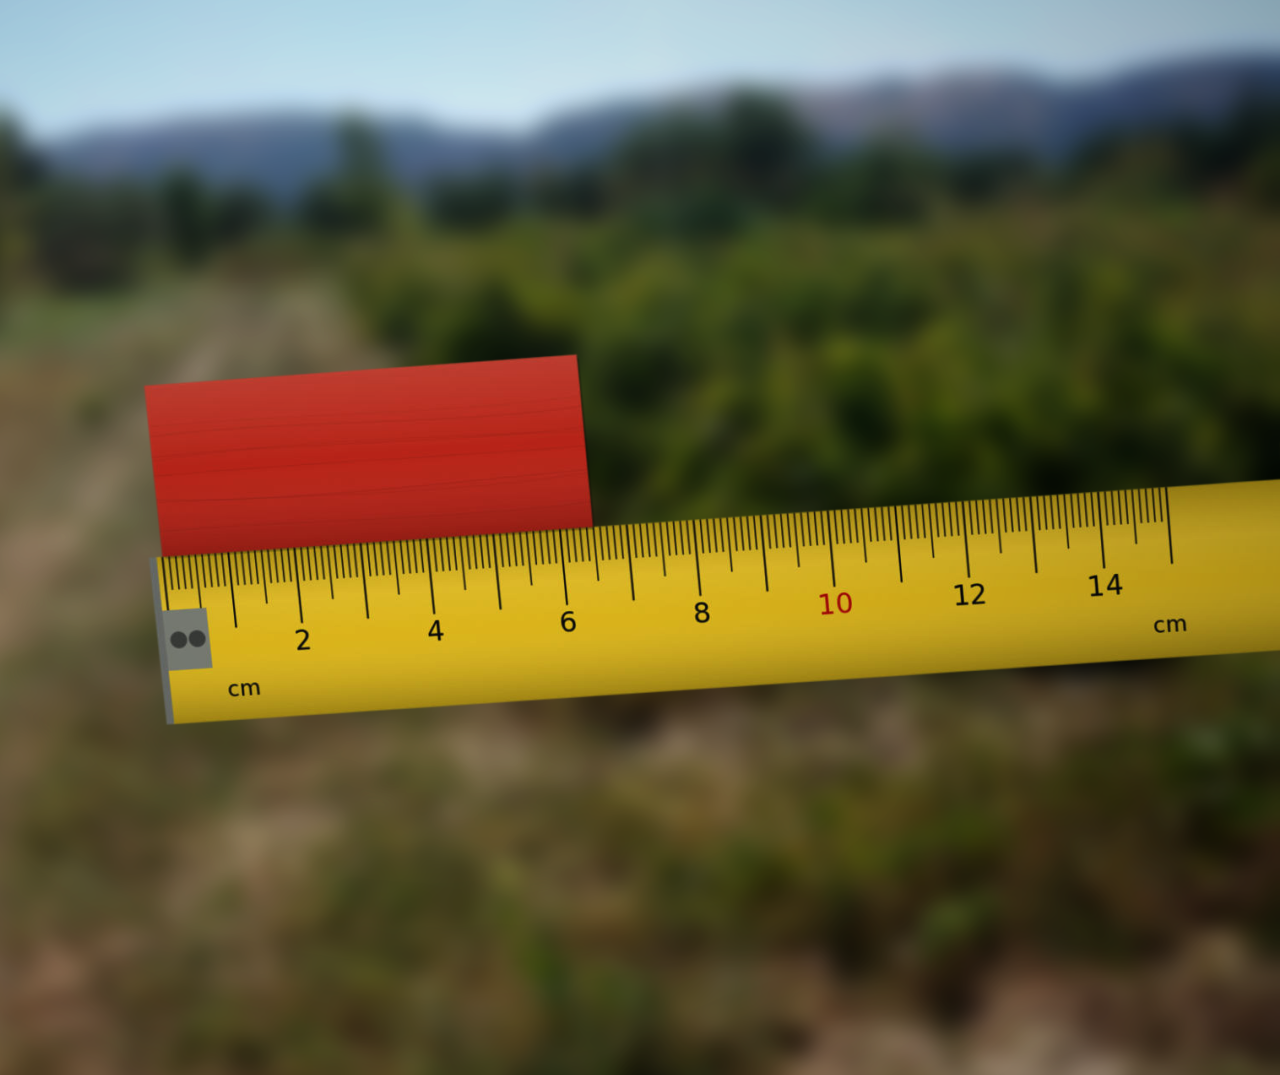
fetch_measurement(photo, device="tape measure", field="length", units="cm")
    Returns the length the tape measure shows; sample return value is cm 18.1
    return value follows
cm 6.5
